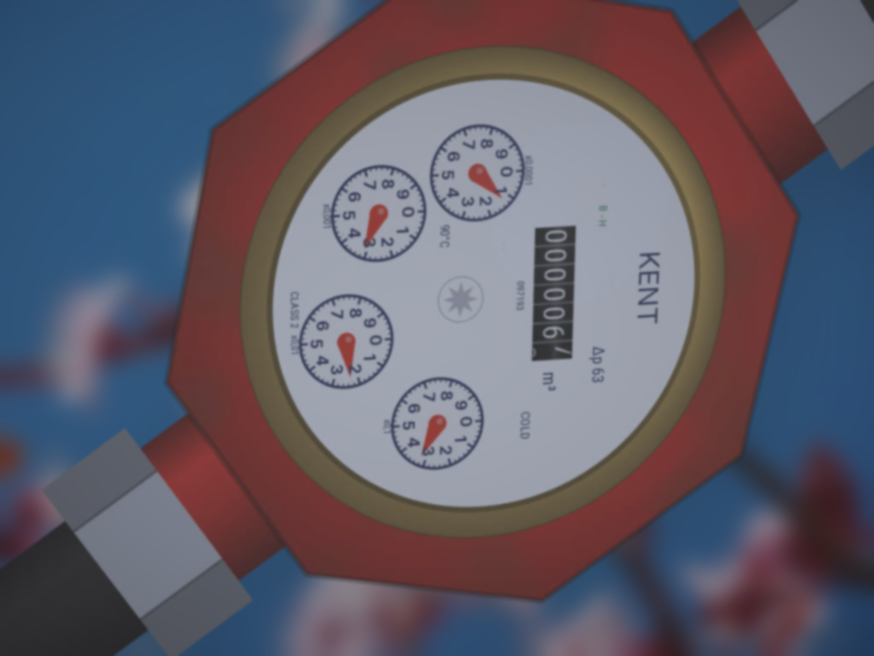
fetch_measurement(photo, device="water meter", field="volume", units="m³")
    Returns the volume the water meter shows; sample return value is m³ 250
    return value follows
m³ 67.3231
